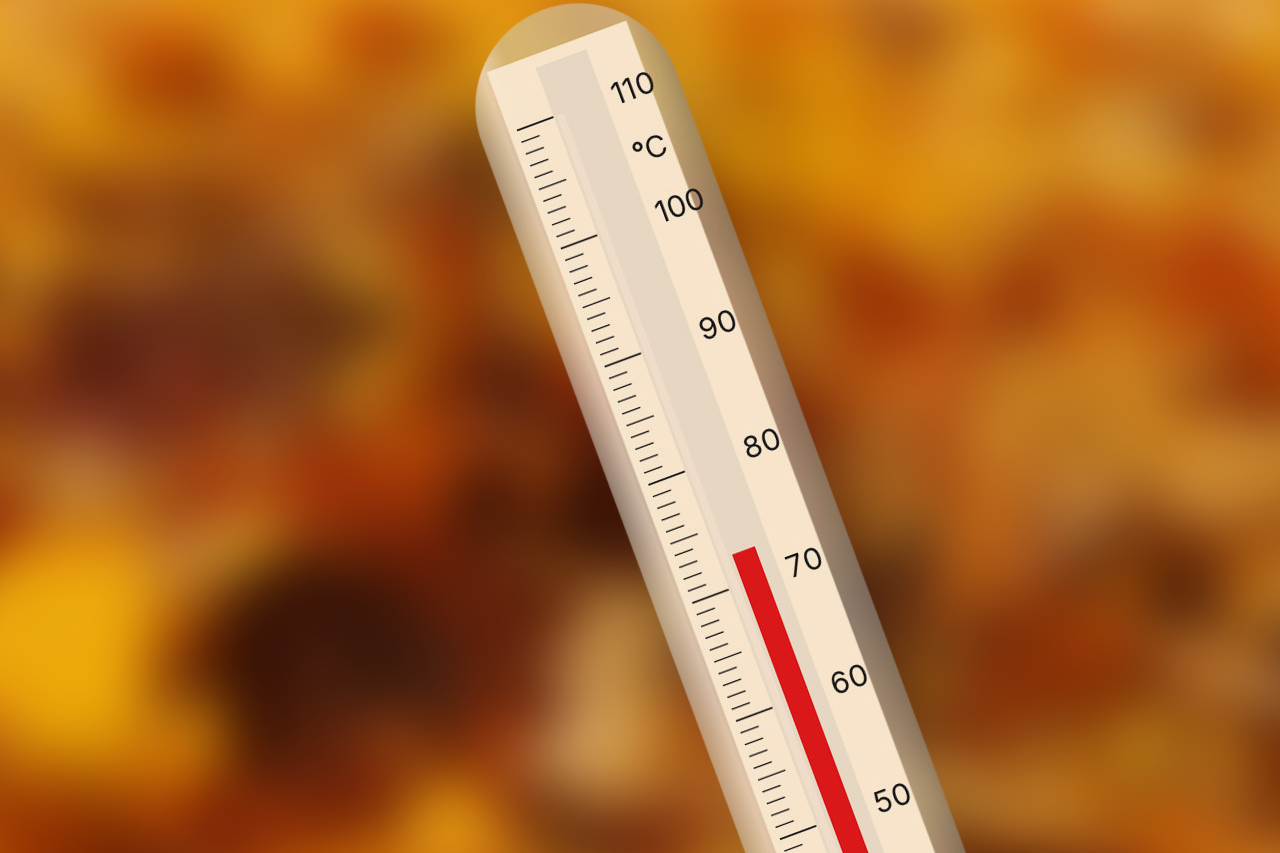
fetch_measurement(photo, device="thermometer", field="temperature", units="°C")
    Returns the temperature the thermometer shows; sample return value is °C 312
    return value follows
°C 72.5
